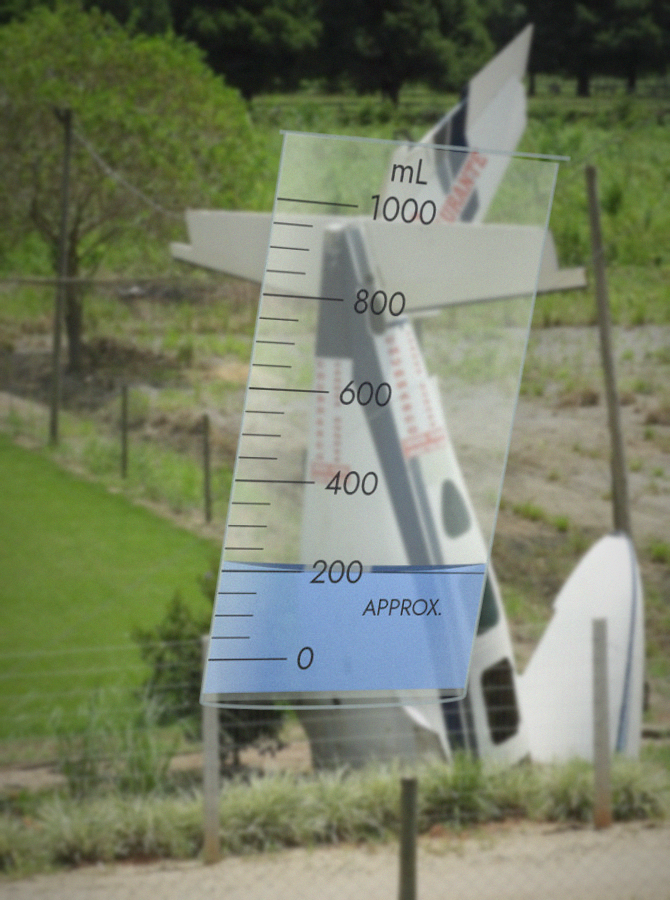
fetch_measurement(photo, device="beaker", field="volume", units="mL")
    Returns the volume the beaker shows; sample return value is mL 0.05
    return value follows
mL 200
